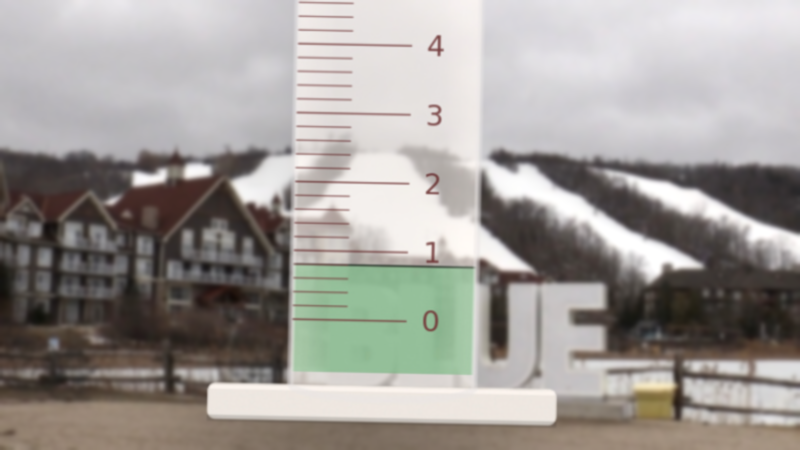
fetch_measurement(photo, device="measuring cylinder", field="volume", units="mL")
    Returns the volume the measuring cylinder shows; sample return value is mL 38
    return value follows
mL 0.8
